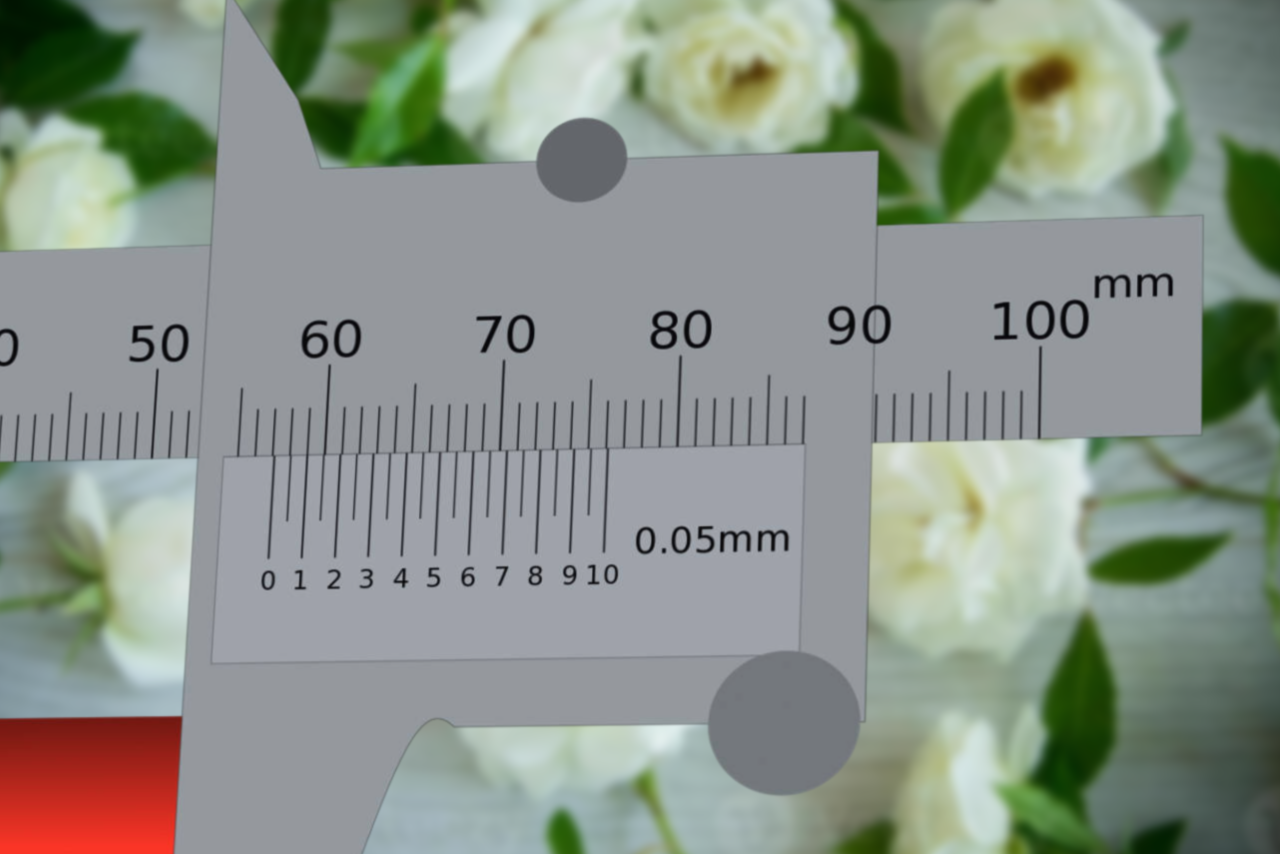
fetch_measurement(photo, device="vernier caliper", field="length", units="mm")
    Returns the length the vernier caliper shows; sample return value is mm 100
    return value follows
mm 57.1
